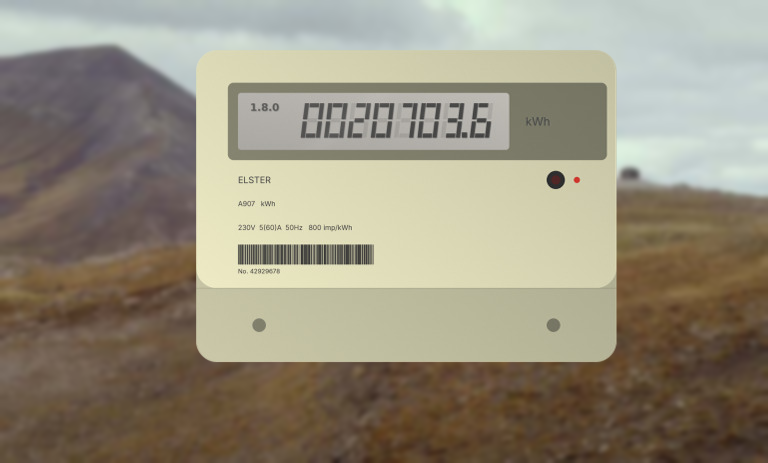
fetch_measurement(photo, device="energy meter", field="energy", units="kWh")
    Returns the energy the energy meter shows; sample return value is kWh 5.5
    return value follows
kWh 20703.6
